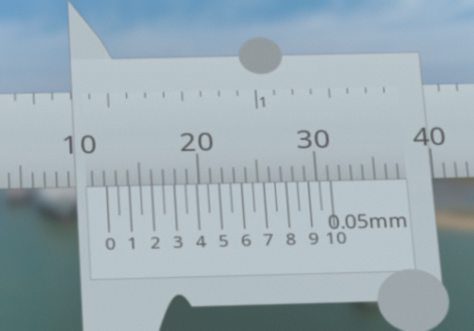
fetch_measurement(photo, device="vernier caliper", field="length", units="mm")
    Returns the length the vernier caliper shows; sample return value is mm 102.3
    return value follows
mm 12.2
